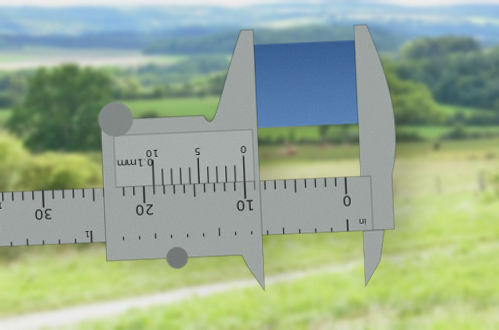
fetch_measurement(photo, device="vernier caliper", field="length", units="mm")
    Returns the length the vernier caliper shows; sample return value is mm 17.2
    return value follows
mm 10.0
